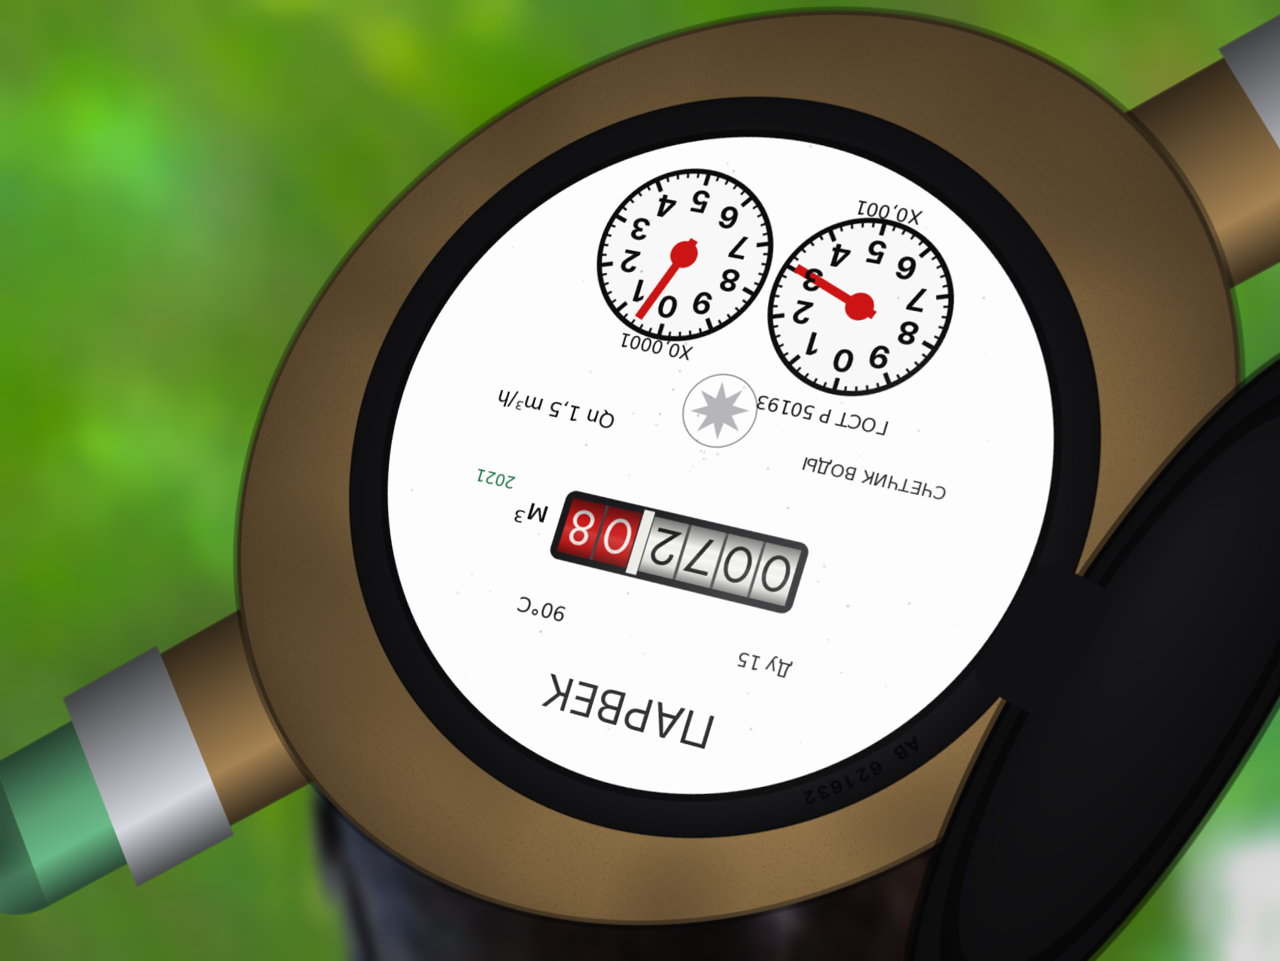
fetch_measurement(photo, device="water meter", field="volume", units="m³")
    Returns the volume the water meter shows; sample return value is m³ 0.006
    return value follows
m³ 72.0830
